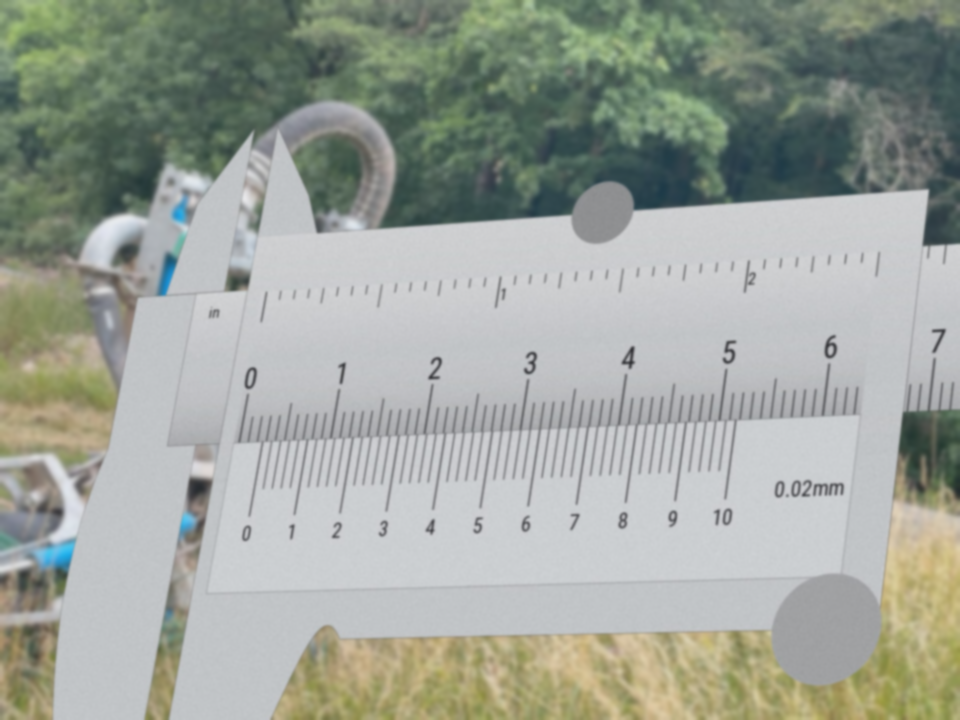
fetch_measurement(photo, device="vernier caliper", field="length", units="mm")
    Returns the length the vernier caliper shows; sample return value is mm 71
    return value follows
mm 2.6
